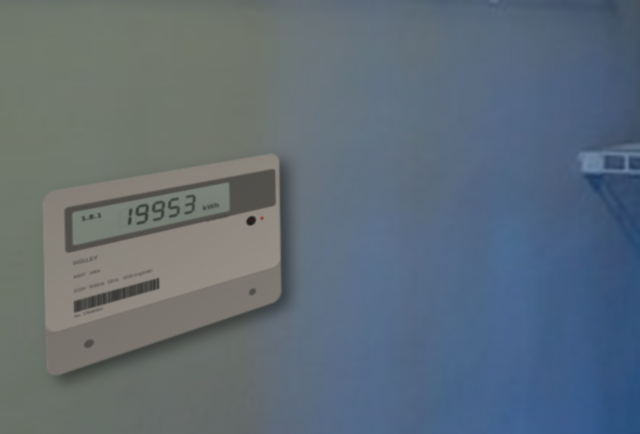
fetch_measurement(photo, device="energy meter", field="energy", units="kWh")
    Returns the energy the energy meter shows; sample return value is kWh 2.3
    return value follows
kWh 19953
